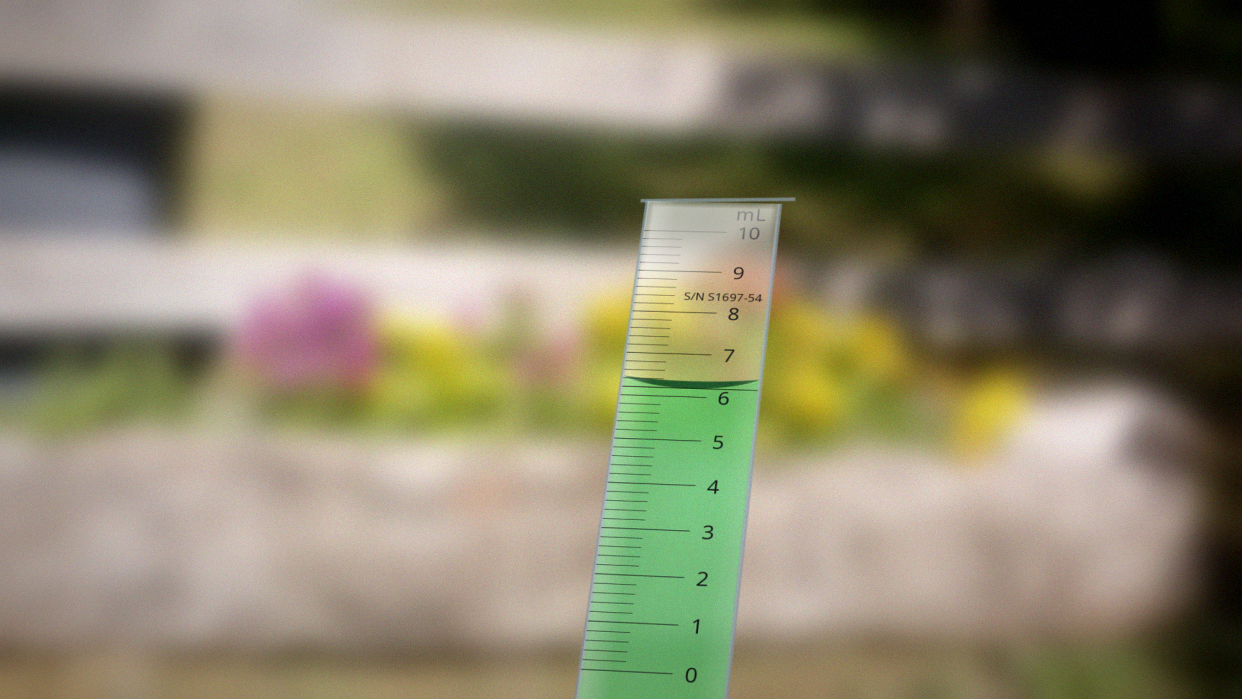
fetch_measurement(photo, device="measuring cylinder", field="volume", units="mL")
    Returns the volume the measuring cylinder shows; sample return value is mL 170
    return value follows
mL 6.2
